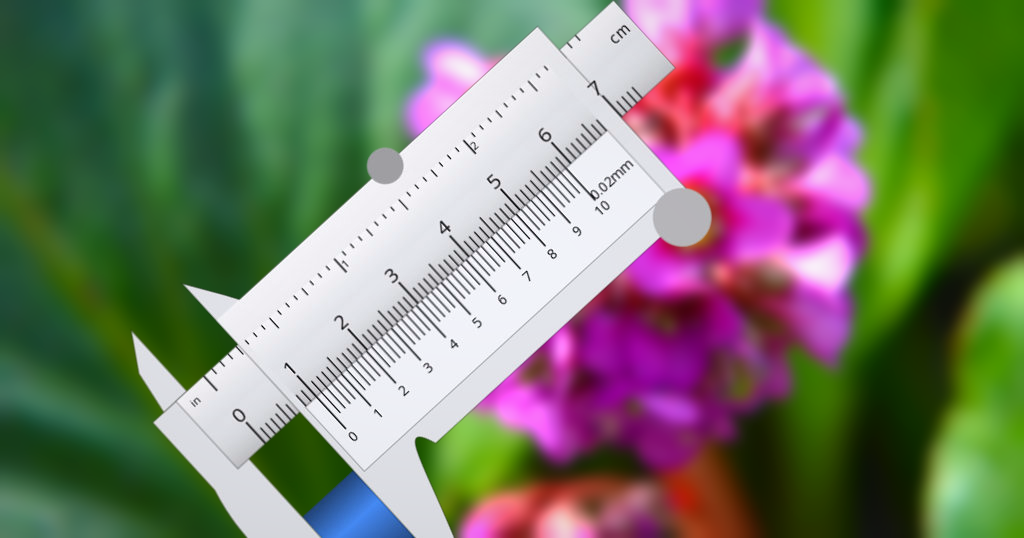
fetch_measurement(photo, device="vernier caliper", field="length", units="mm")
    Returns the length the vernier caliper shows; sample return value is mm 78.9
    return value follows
mm 10.0
